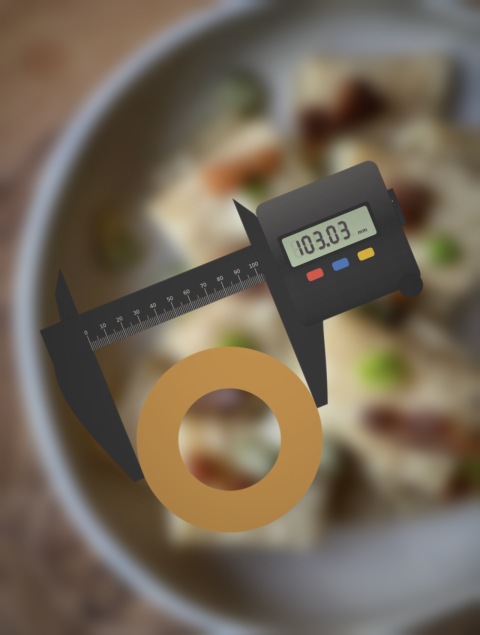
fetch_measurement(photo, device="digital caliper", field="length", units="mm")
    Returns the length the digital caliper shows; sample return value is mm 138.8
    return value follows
mm 103.03
